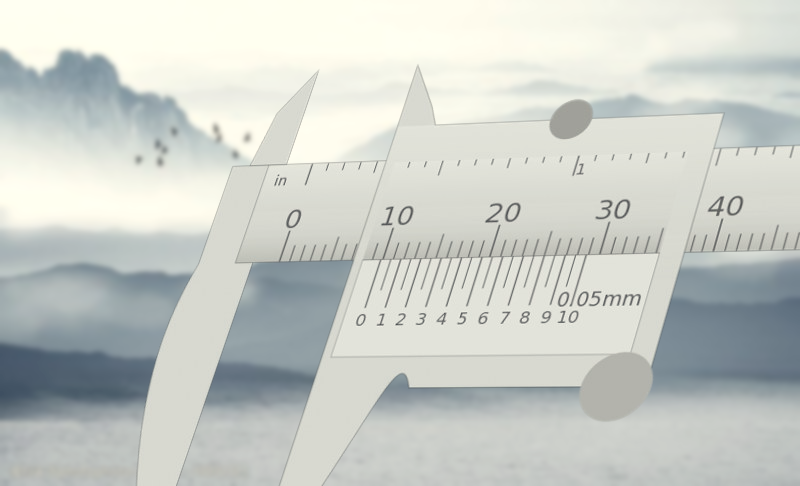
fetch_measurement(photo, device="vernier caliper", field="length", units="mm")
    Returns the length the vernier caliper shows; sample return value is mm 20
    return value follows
mm 9.8
